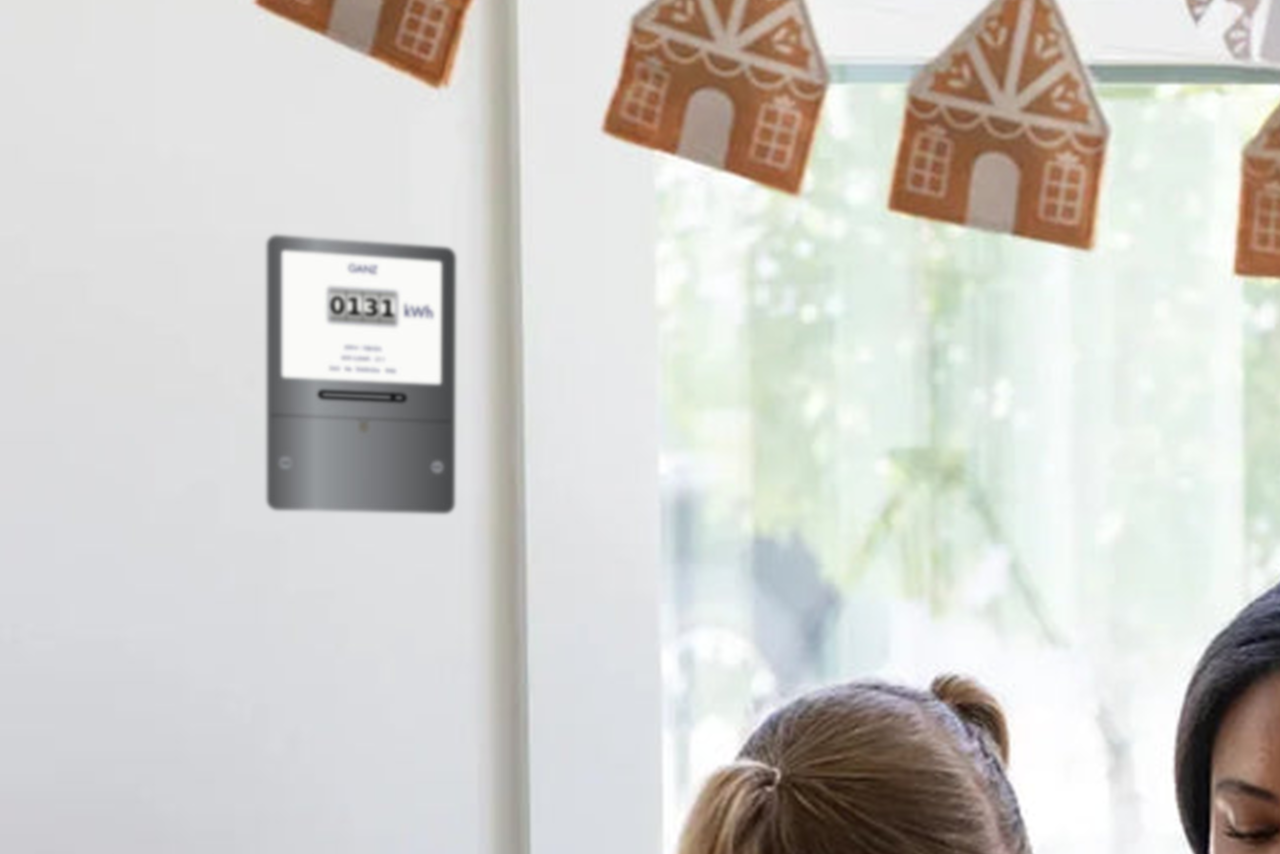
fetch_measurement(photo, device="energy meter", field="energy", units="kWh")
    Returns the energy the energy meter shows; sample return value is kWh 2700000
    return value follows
kWh 131
